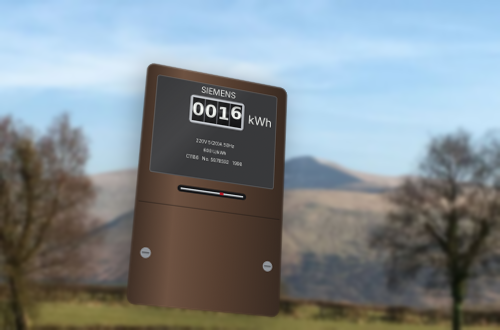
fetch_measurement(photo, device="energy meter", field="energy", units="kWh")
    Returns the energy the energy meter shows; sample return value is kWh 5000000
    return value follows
kWh 16
